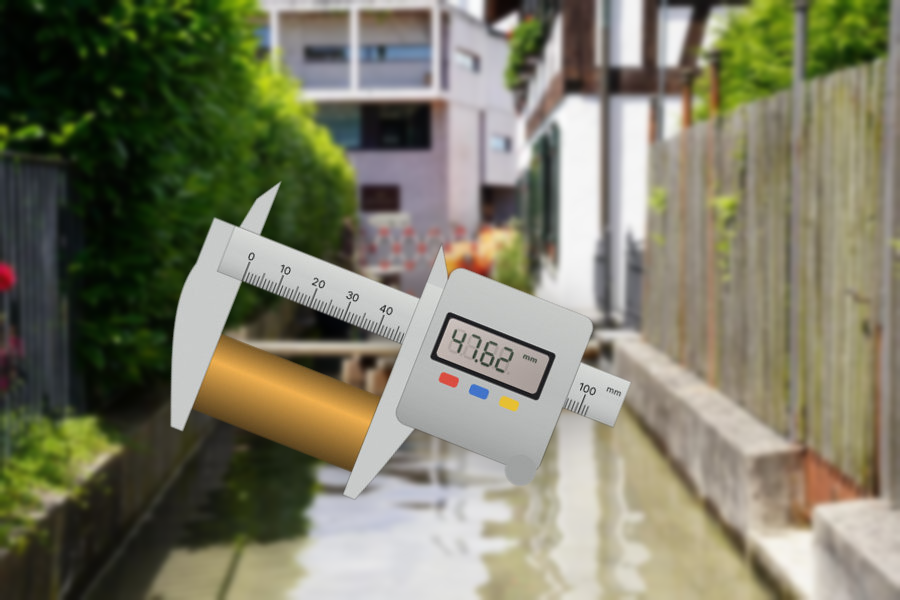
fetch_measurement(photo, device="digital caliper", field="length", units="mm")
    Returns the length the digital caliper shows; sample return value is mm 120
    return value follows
mm 47.62
